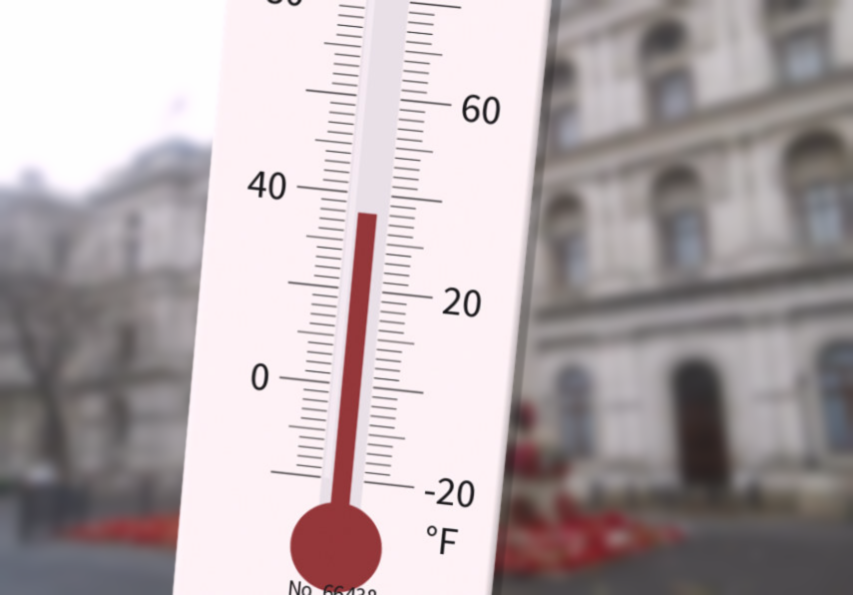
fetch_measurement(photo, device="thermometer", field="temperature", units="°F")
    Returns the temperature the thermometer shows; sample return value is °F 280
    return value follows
°F 36
